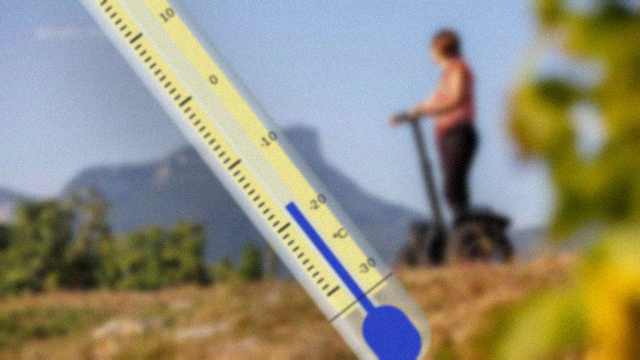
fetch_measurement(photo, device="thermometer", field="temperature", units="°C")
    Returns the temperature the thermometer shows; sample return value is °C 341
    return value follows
°C -18
